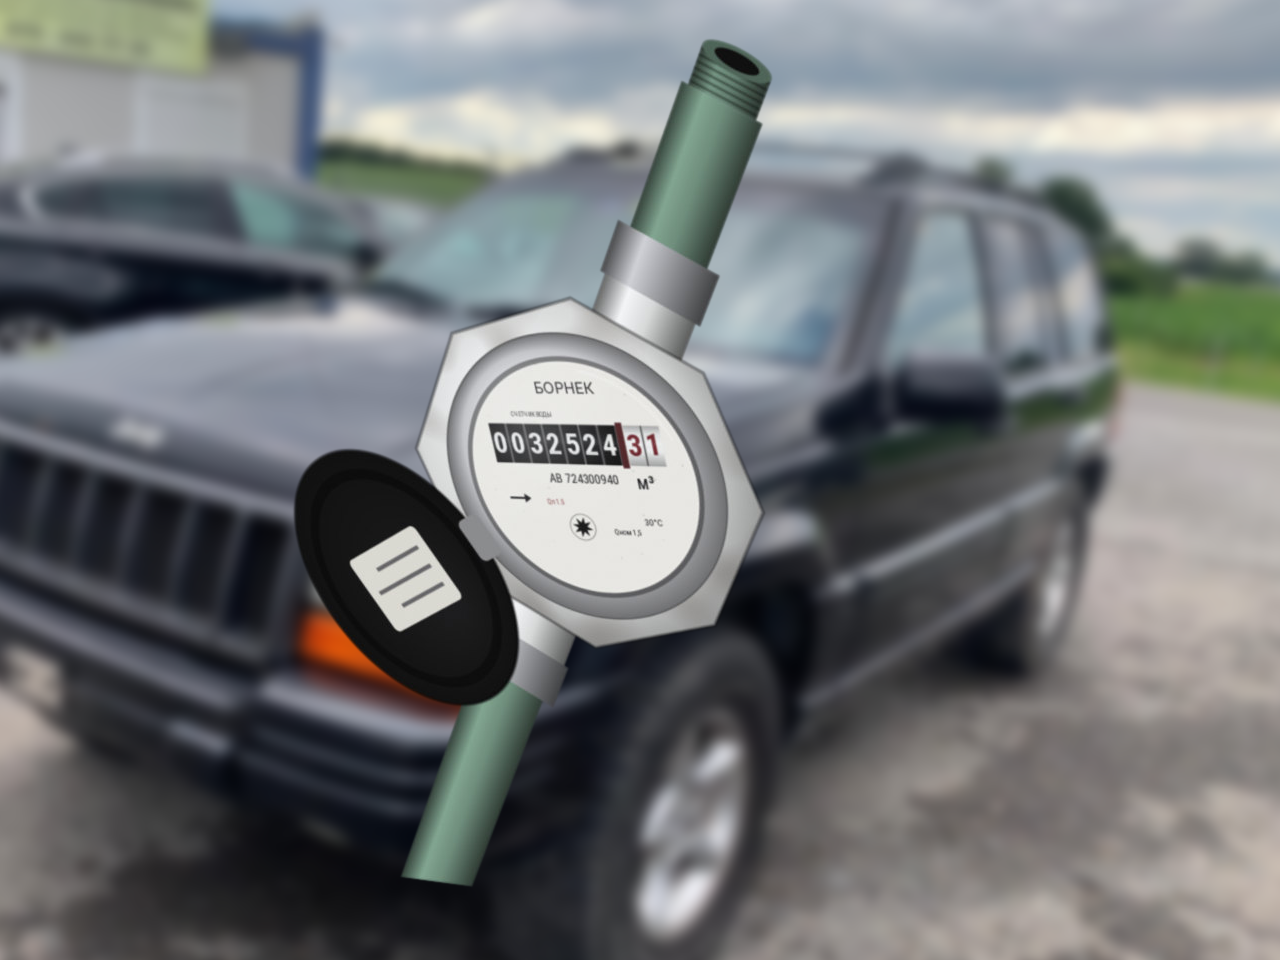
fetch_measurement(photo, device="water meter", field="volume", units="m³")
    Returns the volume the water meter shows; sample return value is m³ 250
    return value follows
m³ 32524.31
